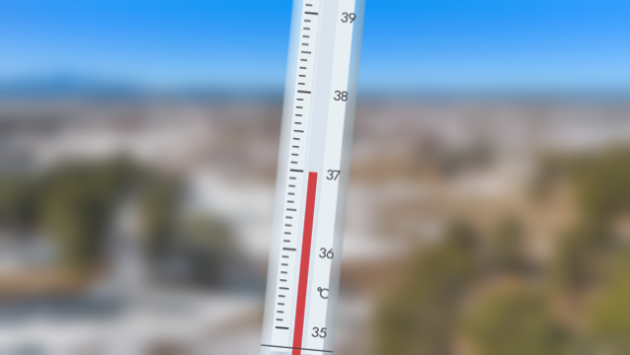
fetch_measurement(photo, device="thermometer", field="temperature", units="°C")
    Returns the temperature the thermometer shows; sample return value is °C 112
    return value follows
°C 37
